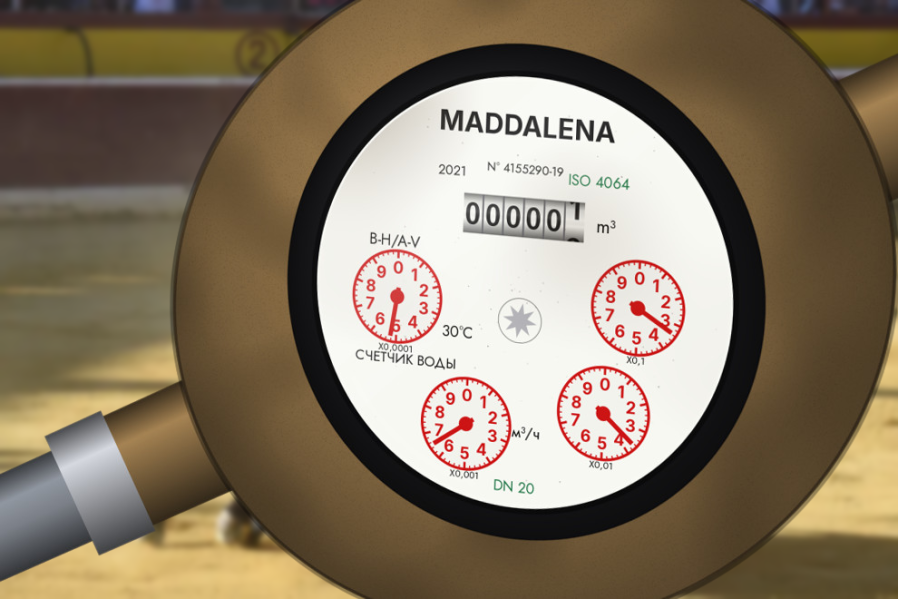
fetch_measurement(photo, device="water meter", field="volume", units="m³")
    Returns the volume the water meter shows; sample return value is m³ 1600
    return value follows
m³ 1.3365
